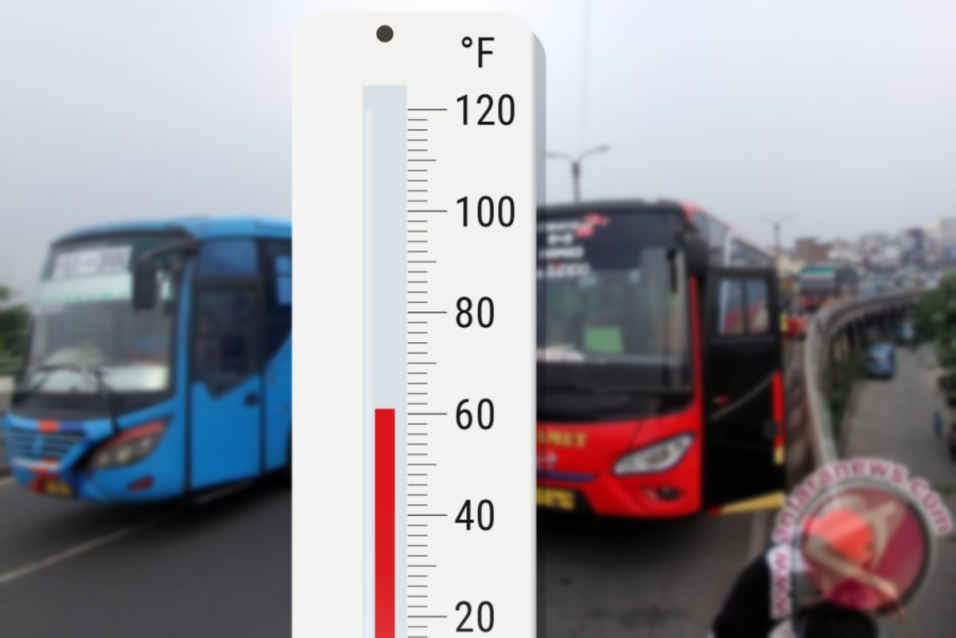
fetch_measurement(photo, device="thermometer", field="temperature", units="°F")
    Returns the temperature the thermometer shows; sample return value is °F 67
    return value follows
°F 61
